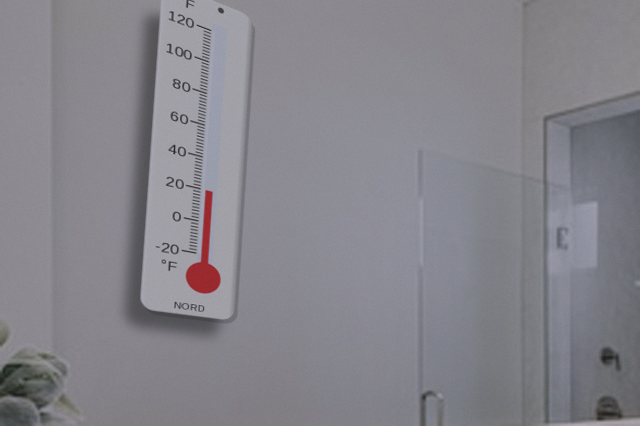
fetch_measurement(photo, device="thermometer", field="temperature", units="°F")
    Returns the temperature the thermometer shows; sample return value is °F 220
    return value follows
°F 20
